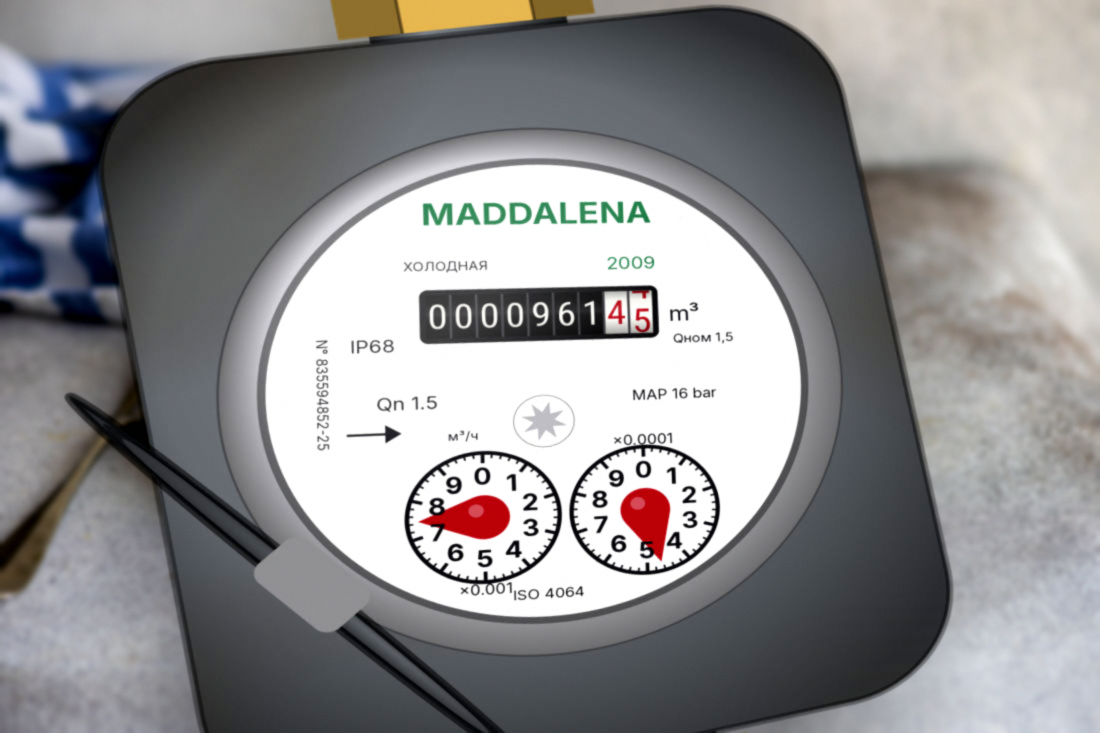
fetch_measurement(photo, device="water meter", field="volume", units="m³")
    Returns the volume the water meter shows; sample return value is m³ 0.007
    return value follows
m³ 961.4474
